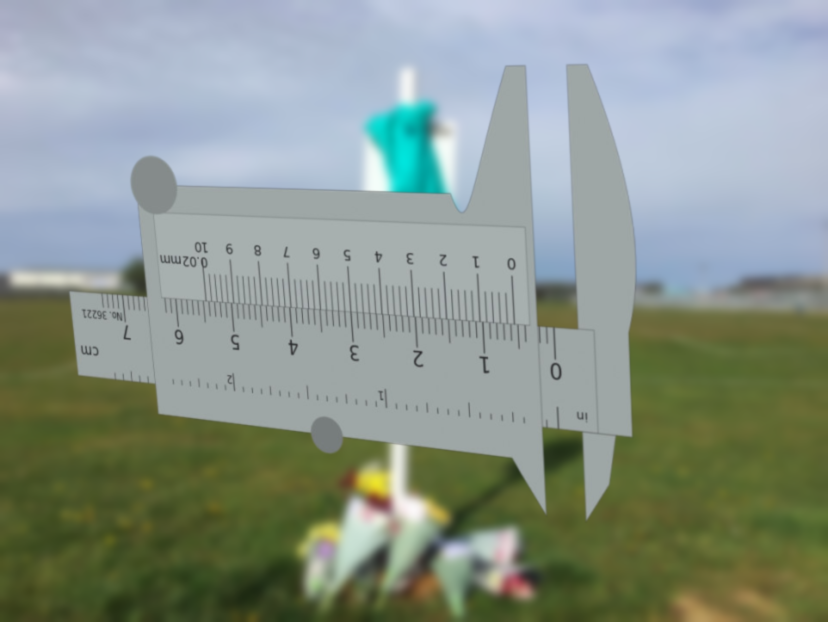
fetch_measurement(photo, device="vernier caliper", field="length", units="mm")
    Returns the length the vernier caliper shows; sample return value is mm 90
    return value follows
mm 5.5
